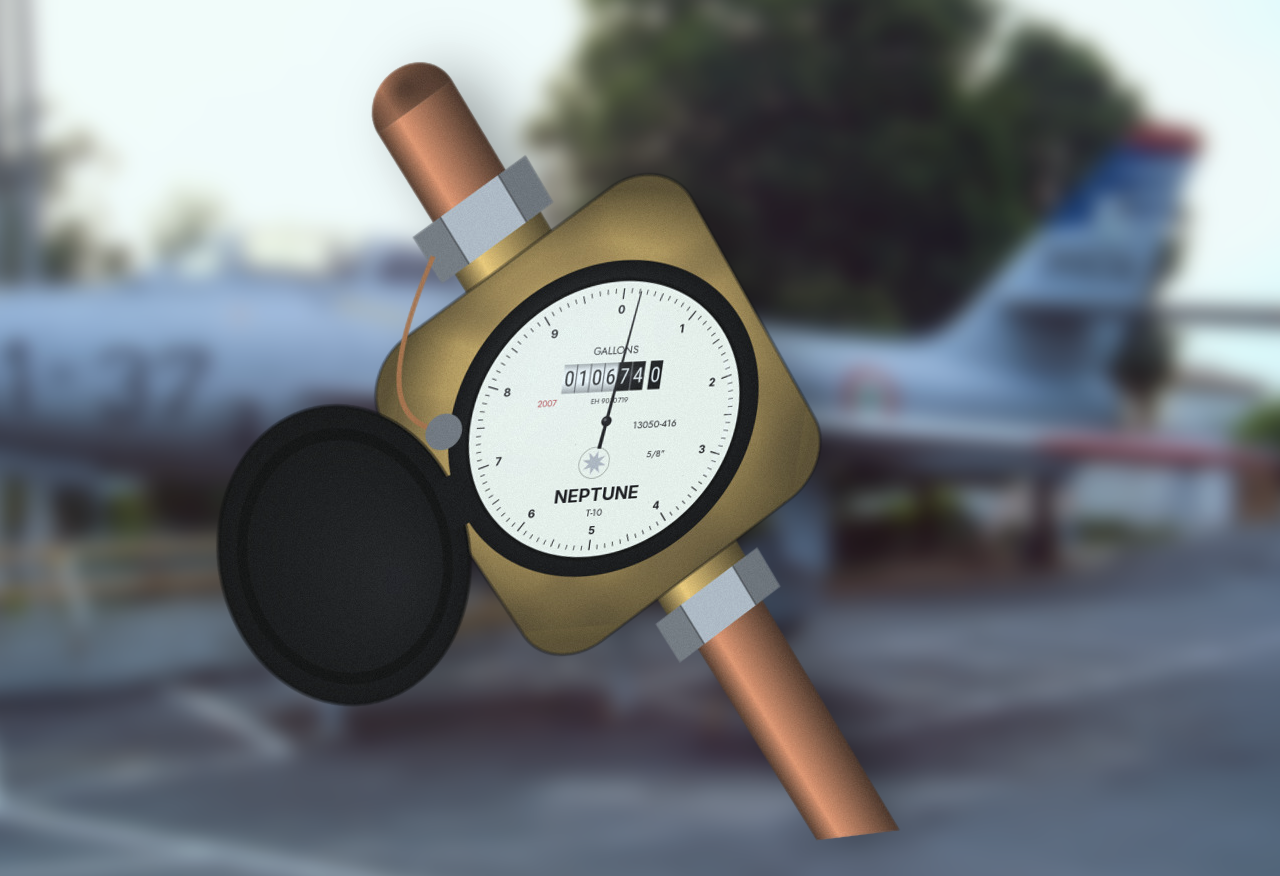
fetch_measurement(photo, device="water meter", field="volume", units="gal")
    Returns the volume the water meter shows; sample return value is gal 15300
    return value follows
gal 106740.2
